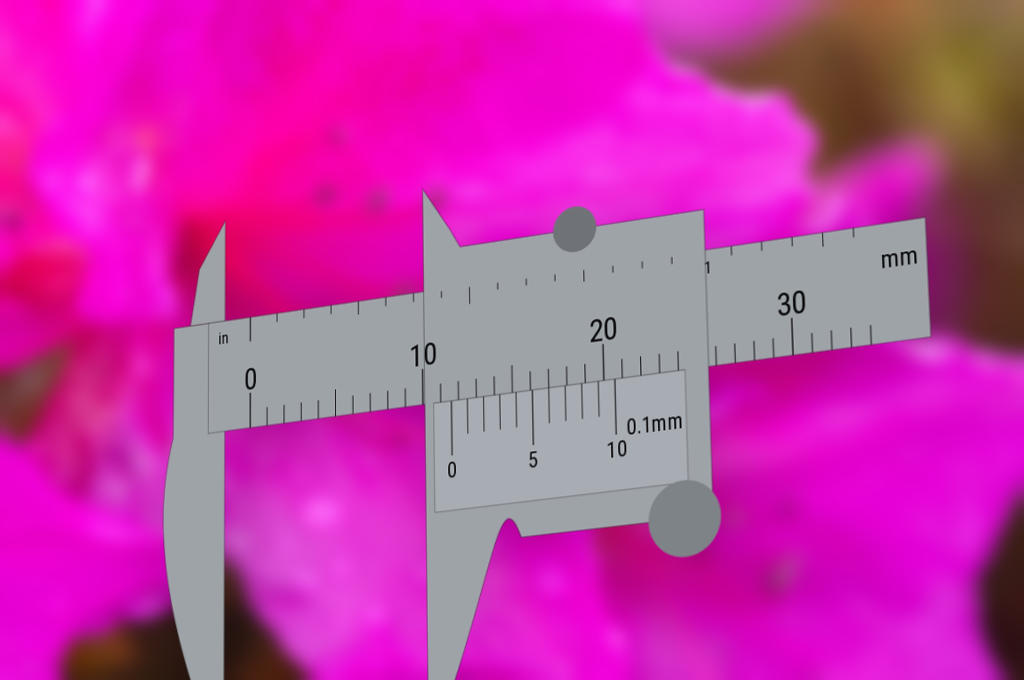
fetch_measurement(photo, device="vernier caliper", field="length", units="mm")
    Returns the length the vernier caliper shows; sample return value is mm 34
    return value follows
mm 11.6
